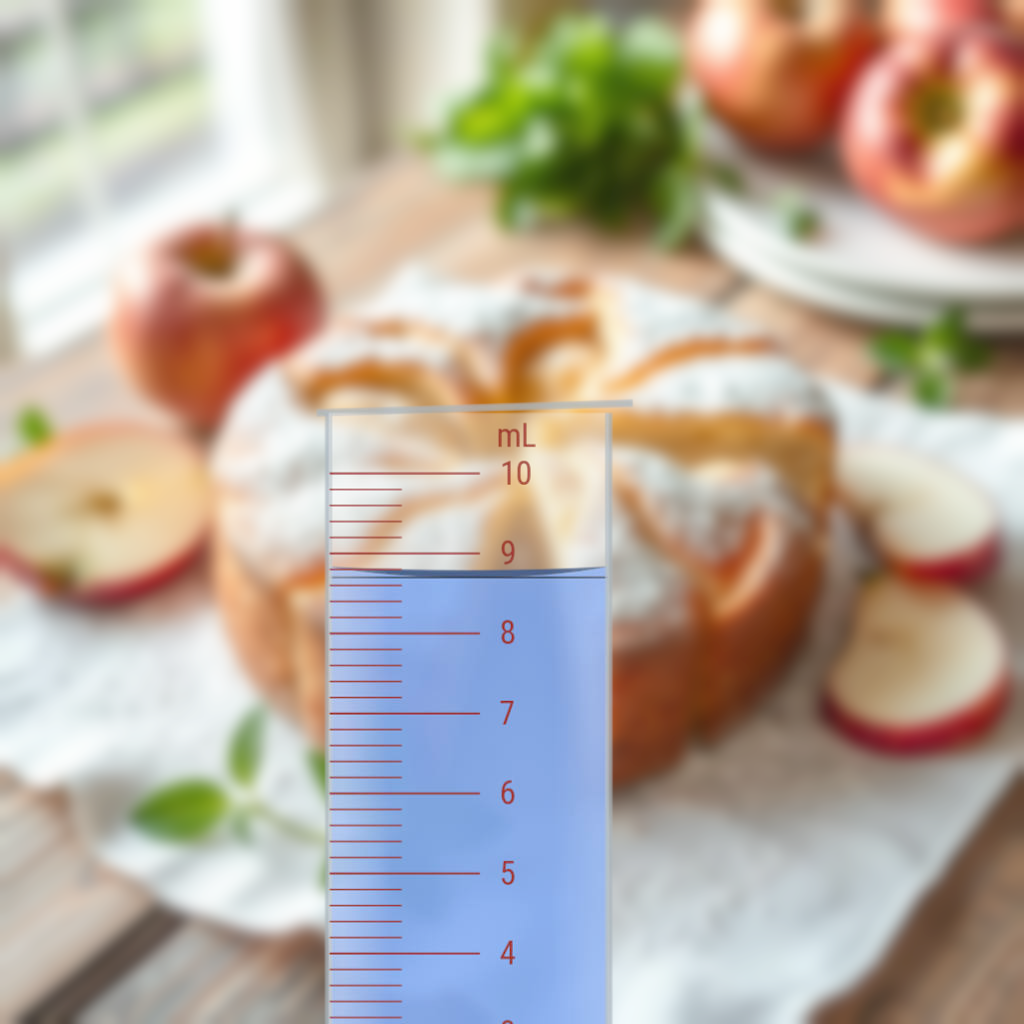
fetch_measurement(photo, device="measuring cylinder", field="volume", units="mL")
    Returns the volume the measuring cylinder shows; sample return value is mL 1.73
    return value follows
mL 8.7
